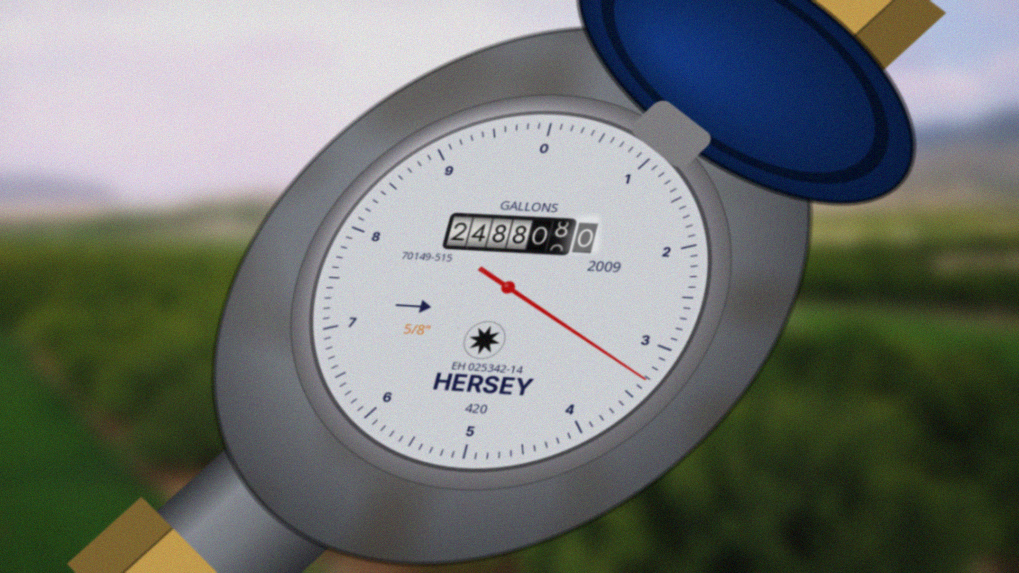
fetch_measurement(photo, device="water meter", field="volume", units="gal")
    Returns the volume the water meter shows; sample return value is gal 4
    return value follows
gal 2488083.3
